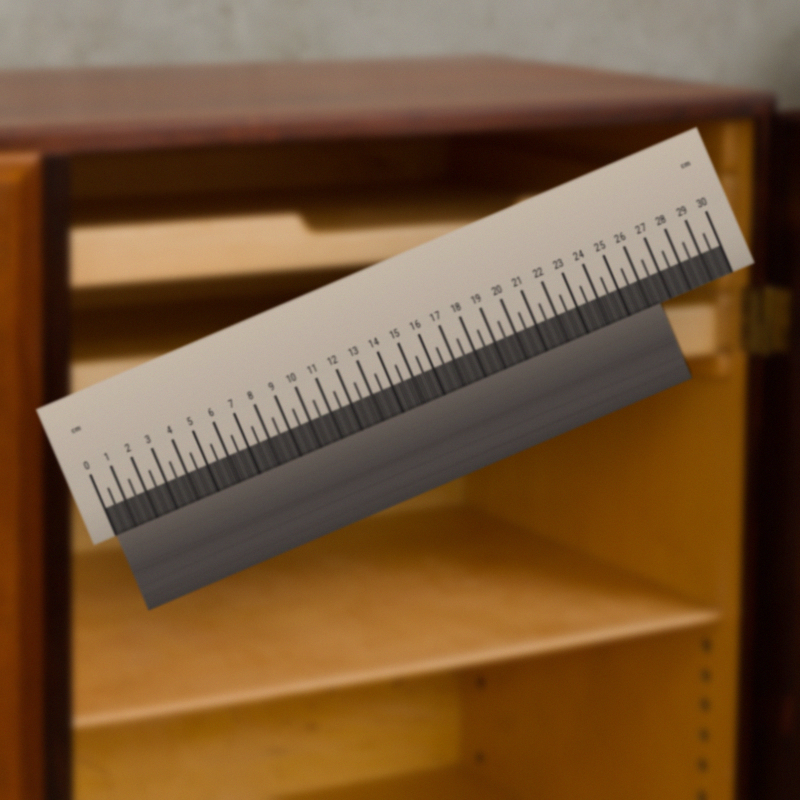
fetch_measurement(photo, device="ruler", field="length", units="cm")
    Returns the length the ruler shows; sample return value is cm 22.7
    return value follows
cm 26.5
